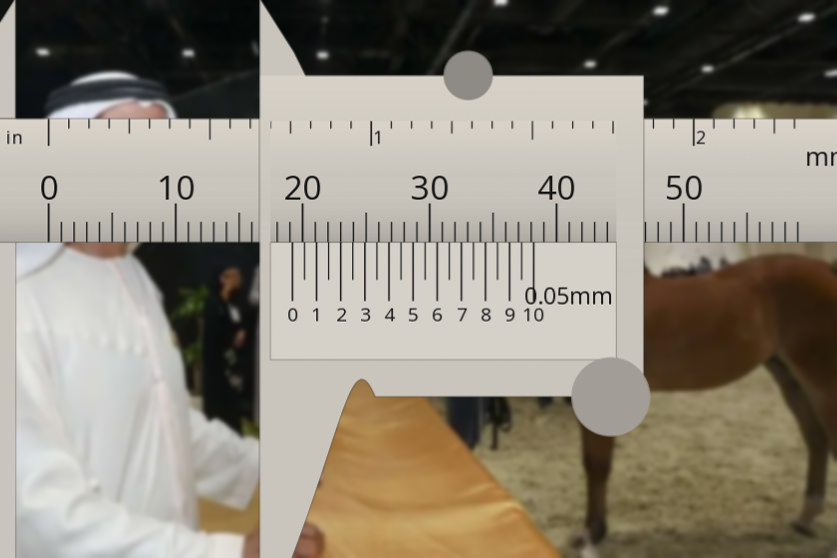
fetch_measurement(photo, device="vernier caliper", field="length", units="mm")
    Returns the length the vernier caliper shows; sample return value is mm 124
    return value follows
mm 19.2
